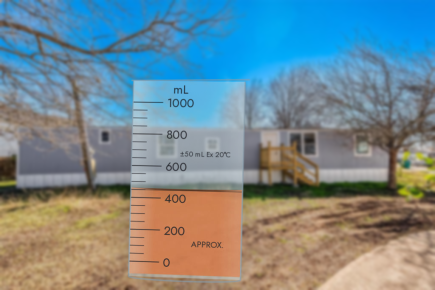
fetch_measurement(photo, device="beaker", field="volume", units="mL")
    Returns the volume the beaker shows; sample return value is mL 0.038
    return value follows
mL 450
